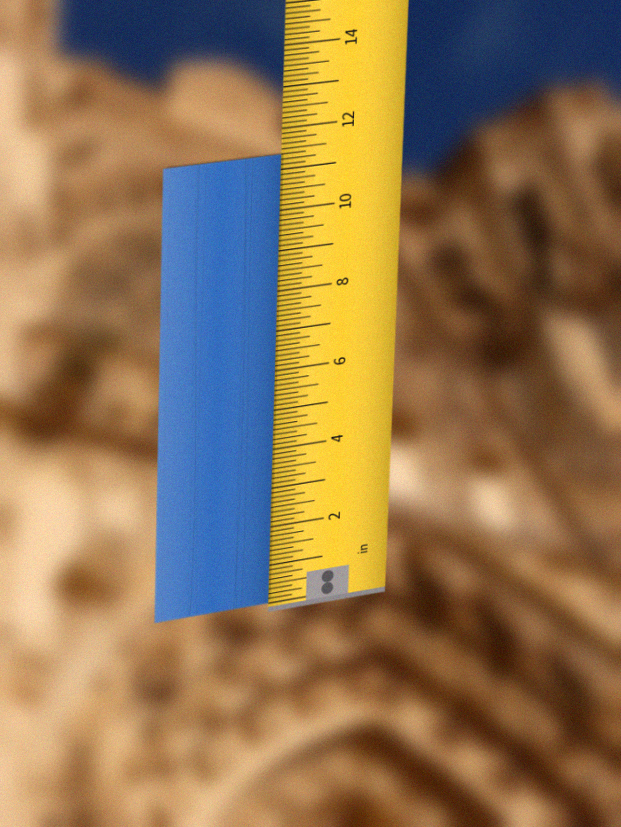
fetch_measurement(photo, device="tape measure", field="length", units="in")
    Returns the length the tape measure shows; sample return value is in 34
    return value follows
in 11.375
